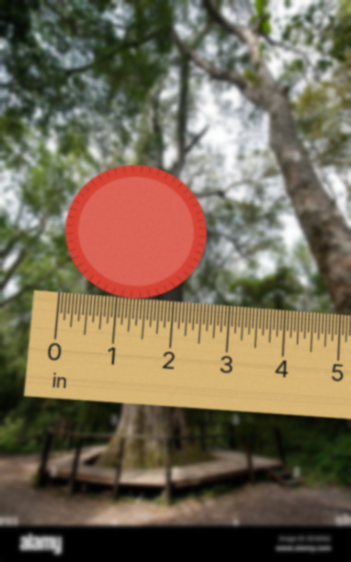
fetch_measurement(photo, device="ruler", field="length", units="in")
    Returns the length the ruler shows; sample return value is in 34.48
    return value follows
in 2.5
